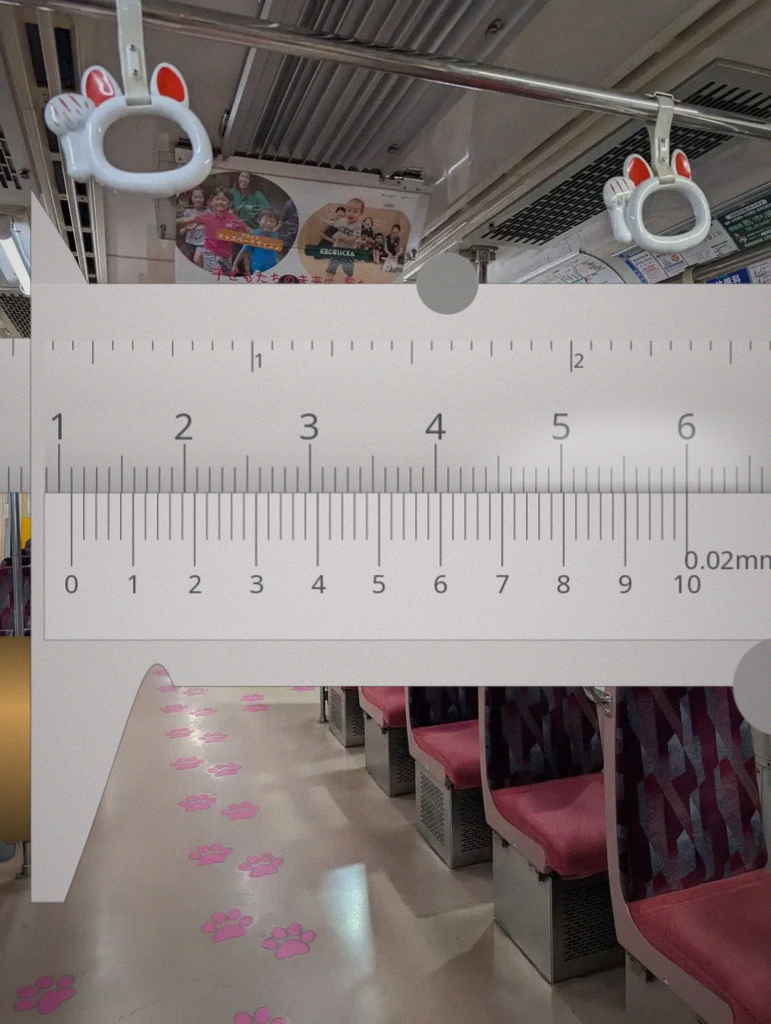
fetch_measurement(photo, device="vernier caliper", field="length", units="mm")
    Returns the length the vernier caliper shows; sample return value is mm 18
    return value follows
mm 11.0
